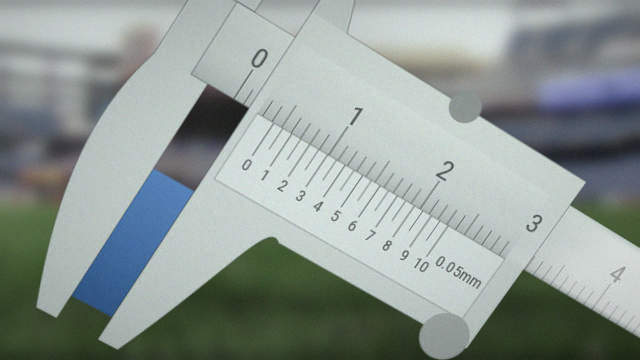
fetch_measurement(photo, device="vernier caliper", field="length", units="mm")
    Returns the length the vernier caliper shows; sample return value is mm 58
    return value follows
mm 4.2
